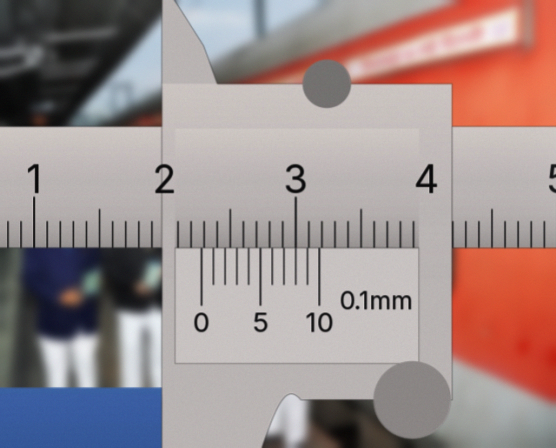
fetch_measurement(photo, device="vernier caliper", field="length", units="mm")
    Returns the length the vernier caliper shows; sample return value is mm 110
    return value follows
mm 22.8
